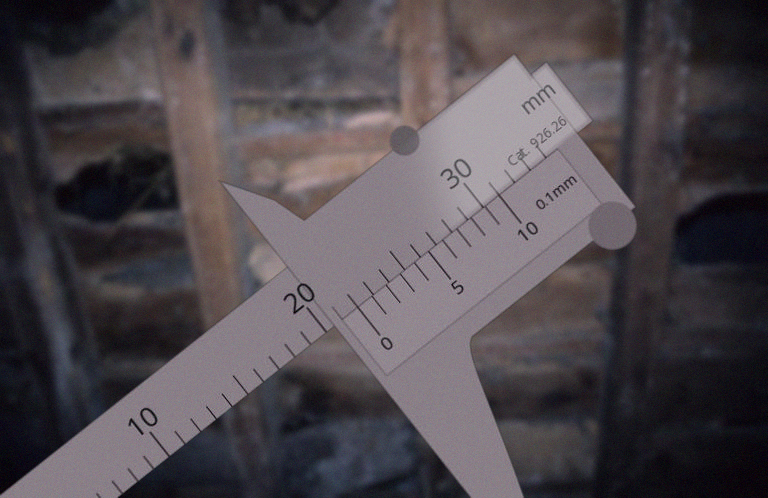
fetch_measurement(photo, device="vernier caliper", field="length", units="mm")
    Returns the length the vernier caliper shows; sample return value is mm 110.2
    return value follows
mm 22.0
